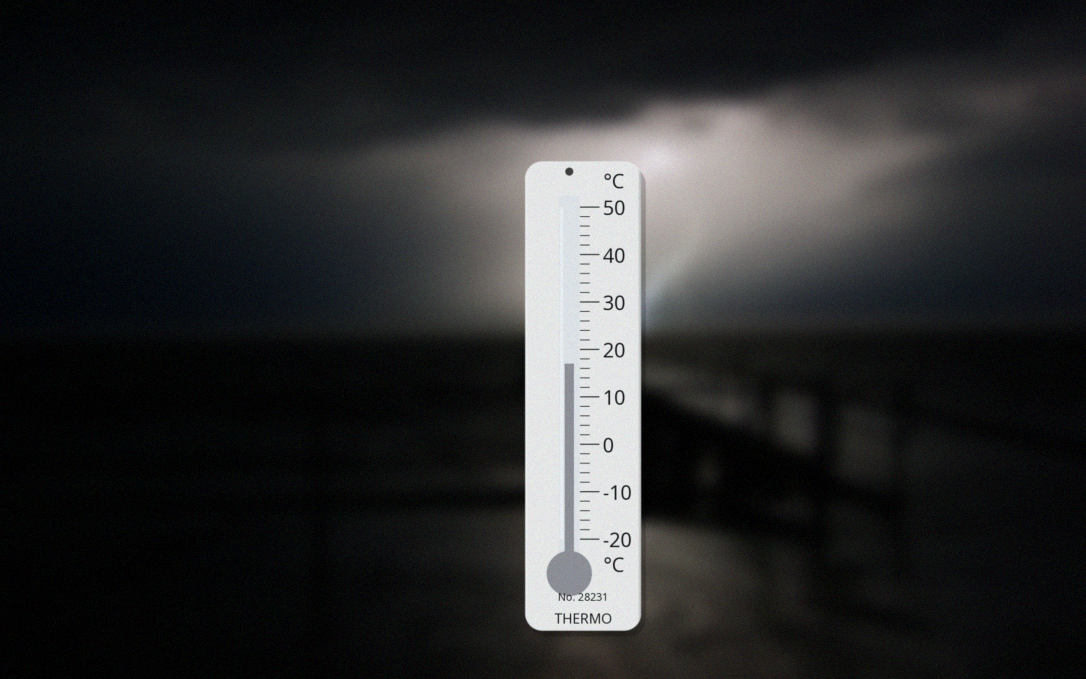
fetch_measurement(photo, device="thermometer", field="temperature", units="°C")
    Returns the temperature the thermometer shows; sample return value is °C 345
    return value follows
°C 17
